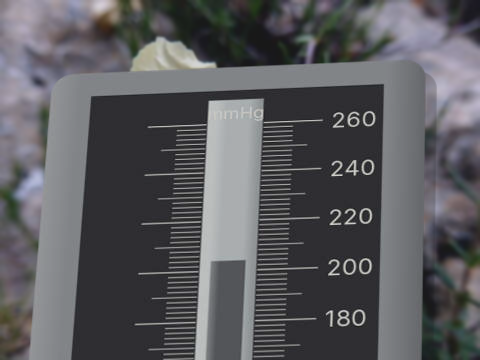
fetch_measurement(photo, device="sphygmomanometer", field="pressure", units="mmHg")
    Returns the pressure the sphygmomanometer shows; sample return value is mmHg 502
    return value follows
mmHg 204
